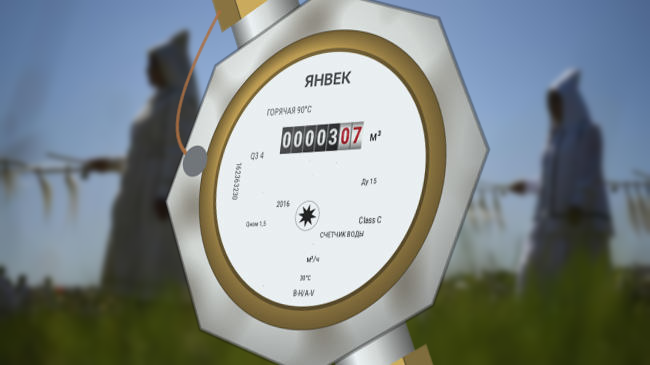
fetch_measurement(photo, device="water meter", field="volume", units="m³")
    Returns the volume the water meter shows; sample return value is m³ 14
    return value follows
m³ 3.07
